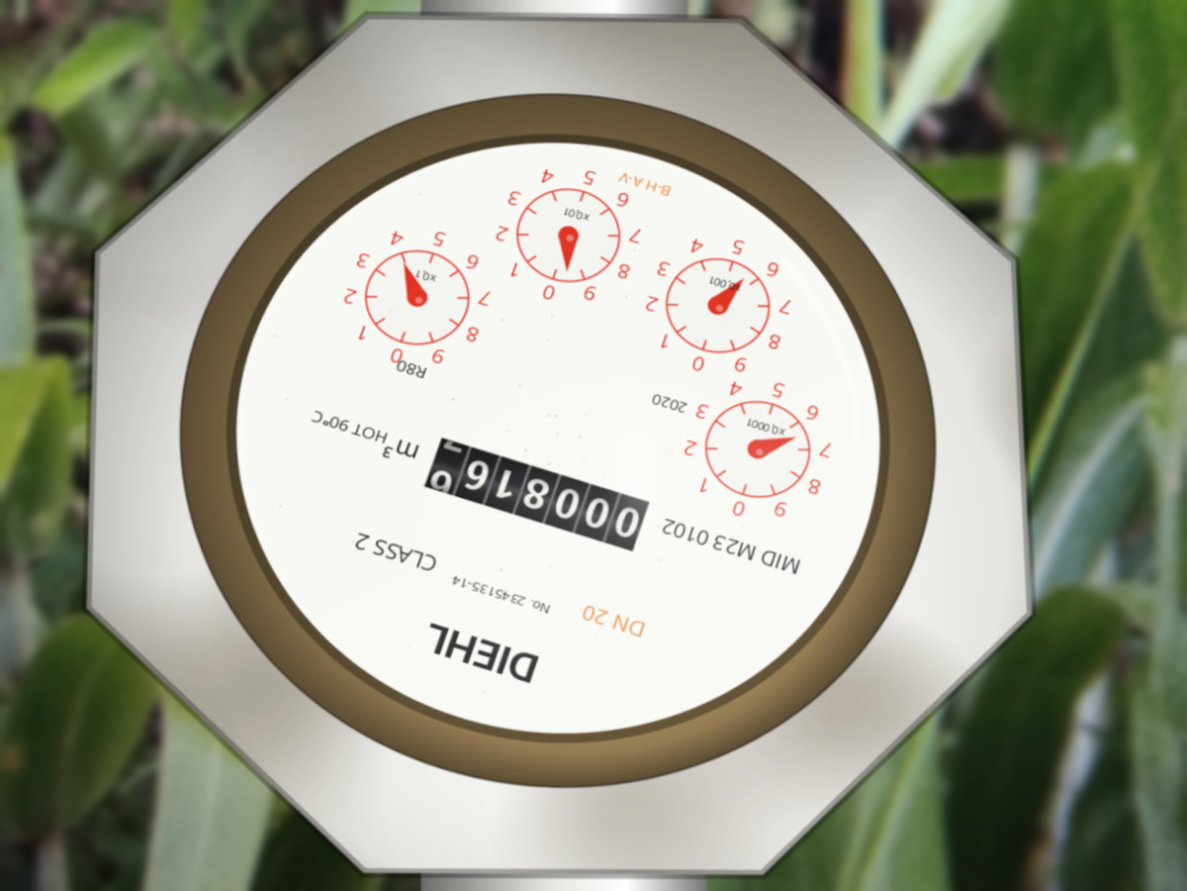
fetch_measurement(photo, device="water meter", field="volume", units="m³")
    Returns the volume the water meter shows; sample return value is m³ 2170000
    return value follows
m³ 8166.3956
